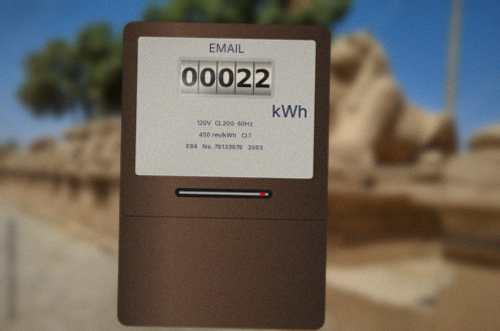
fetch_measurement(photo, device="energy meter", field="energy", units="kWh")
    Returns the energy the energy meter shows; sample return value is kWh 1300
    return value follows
kWh 22
